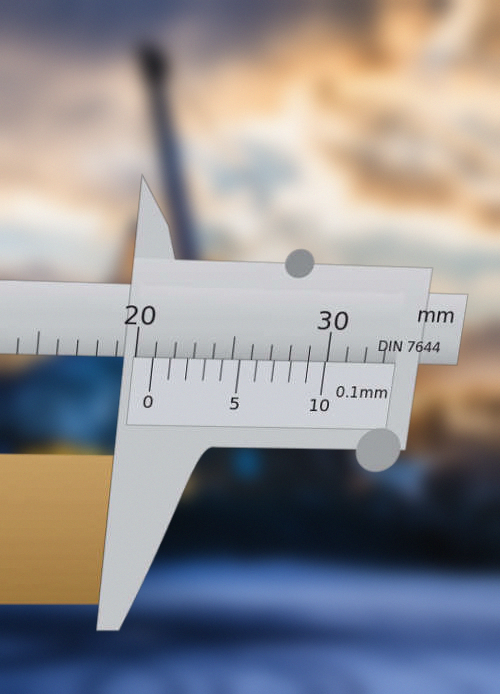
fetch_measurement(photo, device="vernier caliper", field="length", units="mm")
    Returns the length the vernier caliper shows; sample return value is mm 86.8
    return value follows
mm 20.9
